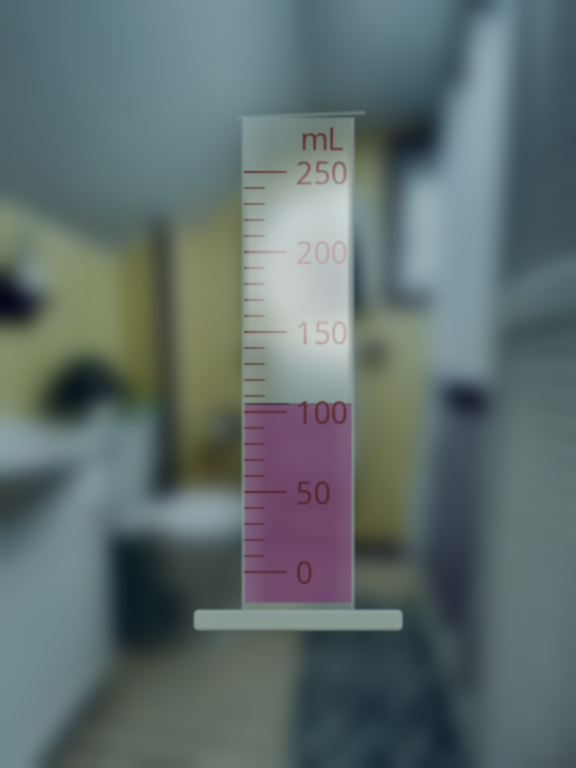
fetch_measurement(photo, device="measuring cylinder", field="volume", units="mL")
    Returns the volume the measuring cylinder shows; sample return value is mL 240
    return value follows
mL 105
